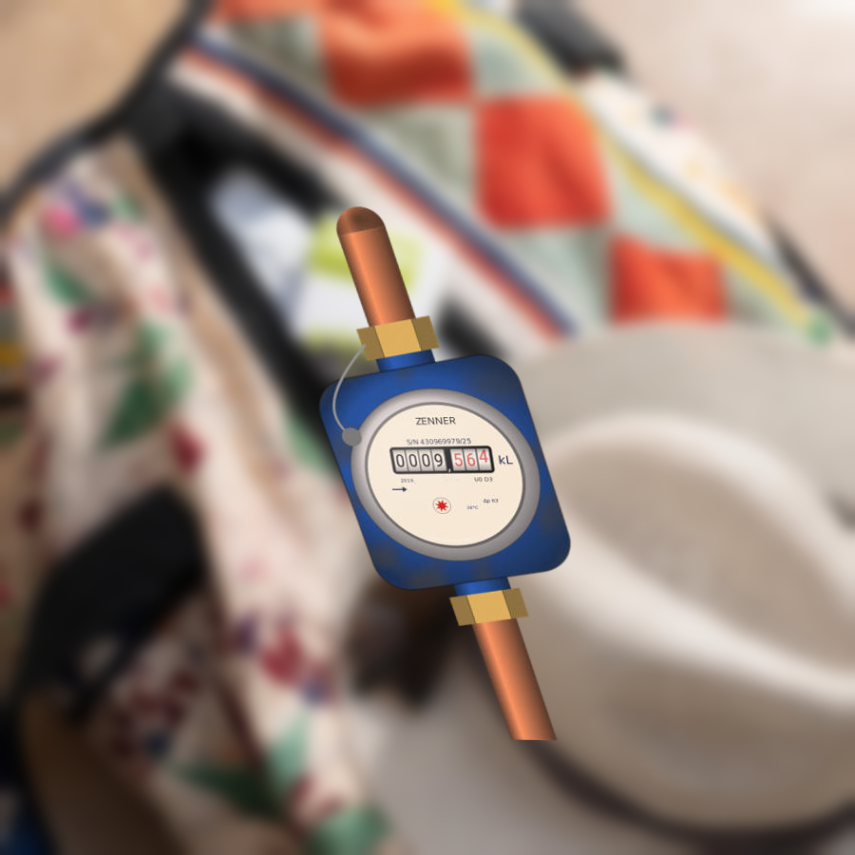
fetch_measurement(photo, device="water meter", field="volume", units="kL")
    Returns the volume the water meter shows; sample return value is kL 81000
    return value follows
kL 9.564
